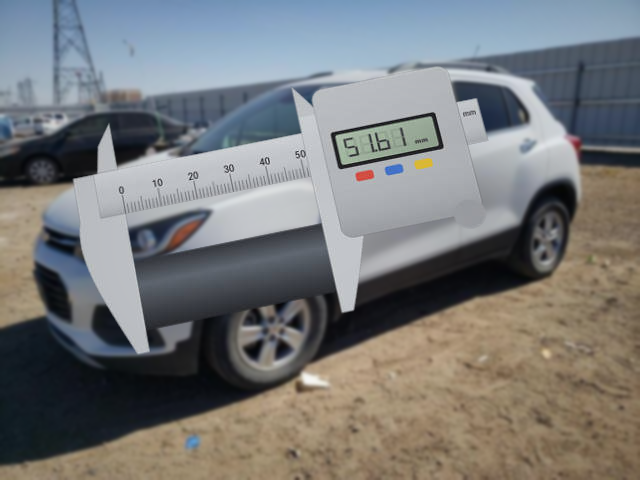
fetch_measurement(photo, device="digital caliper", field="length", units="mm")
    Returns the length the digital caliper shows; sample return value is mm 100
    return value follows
mm 51.61
